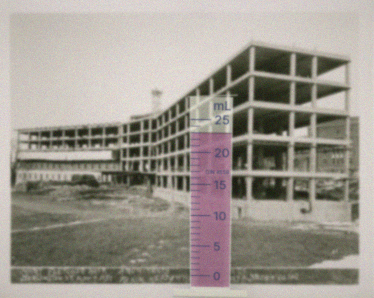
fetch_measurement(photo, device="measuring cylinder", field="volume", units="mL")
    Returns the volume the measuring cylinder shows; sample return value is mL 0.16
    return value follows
mL 23
